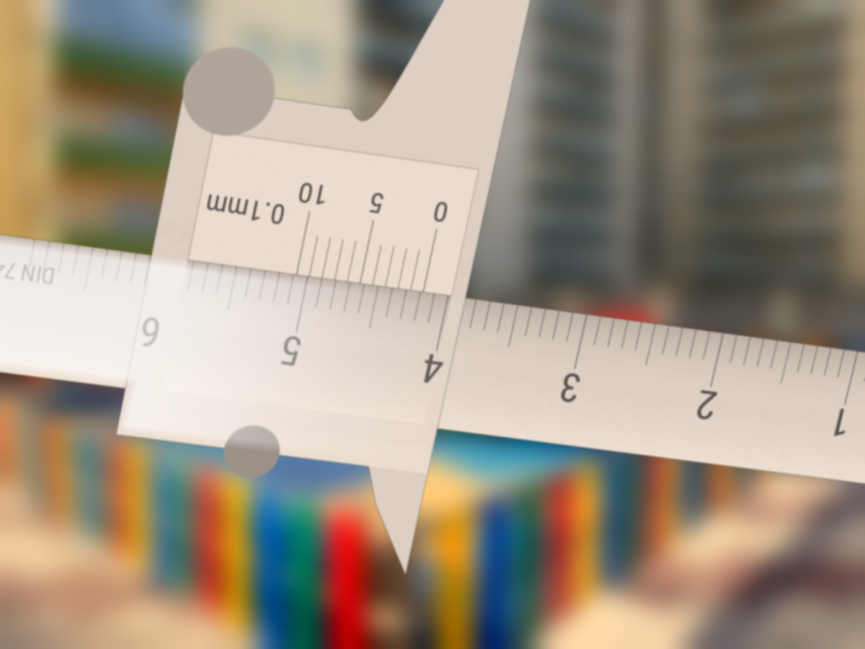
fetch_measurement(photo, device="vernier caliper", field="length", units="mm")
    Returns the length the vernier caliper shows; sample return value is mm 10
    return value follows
mm 41.8
